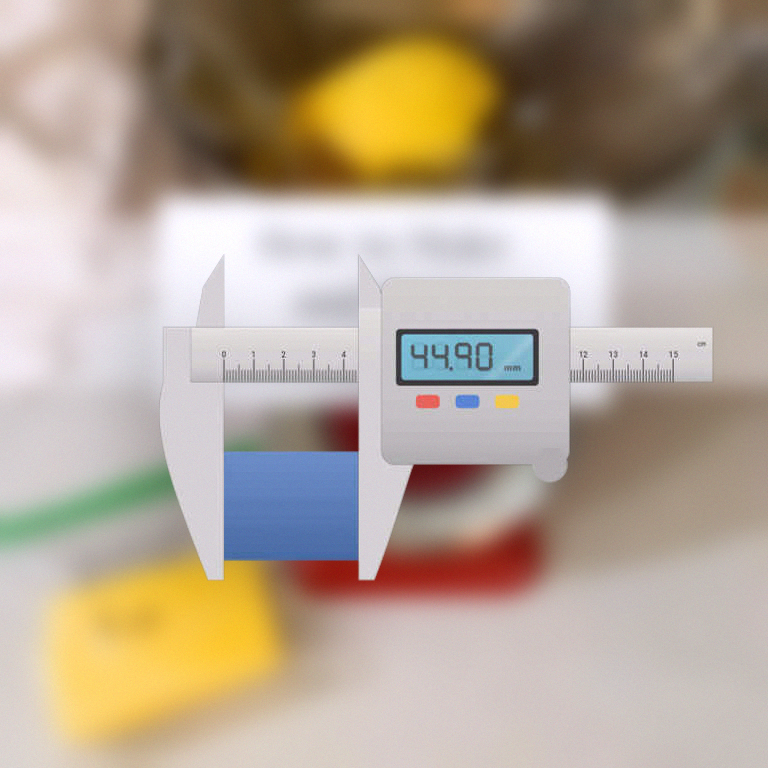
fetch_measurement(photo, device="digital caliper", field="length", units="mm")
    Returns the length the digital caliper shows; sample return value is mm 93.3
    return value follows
mm 44.90
